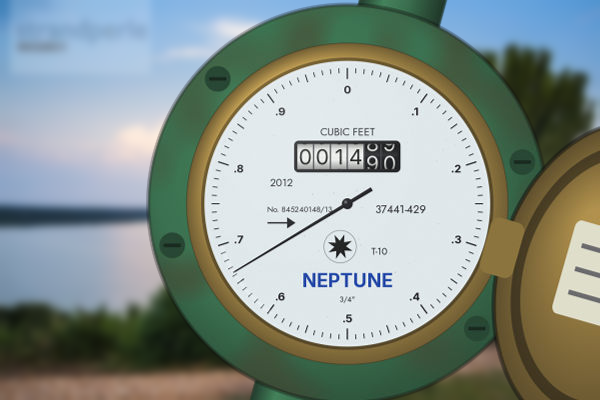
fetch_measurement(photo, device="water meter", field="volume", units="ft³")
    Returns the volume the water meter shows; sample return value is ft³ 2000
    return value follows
ft³ 1489.66
